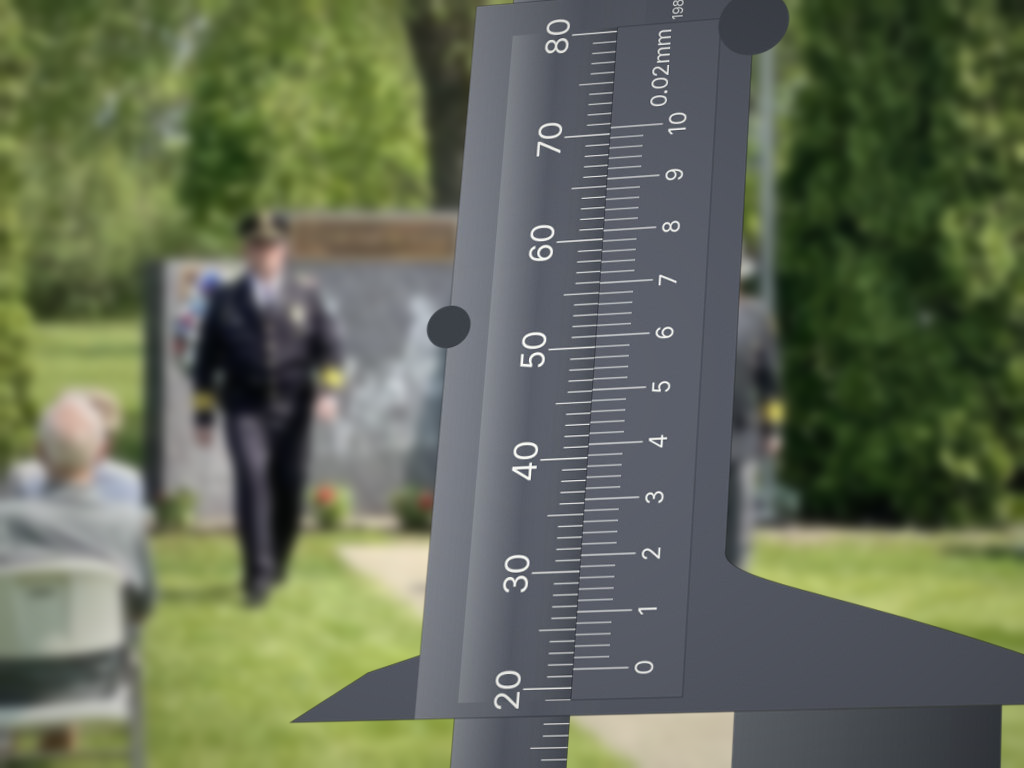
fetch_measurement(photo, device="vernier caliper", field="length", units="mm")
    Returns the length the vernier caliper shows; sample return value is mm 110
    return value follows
mm 21.6
